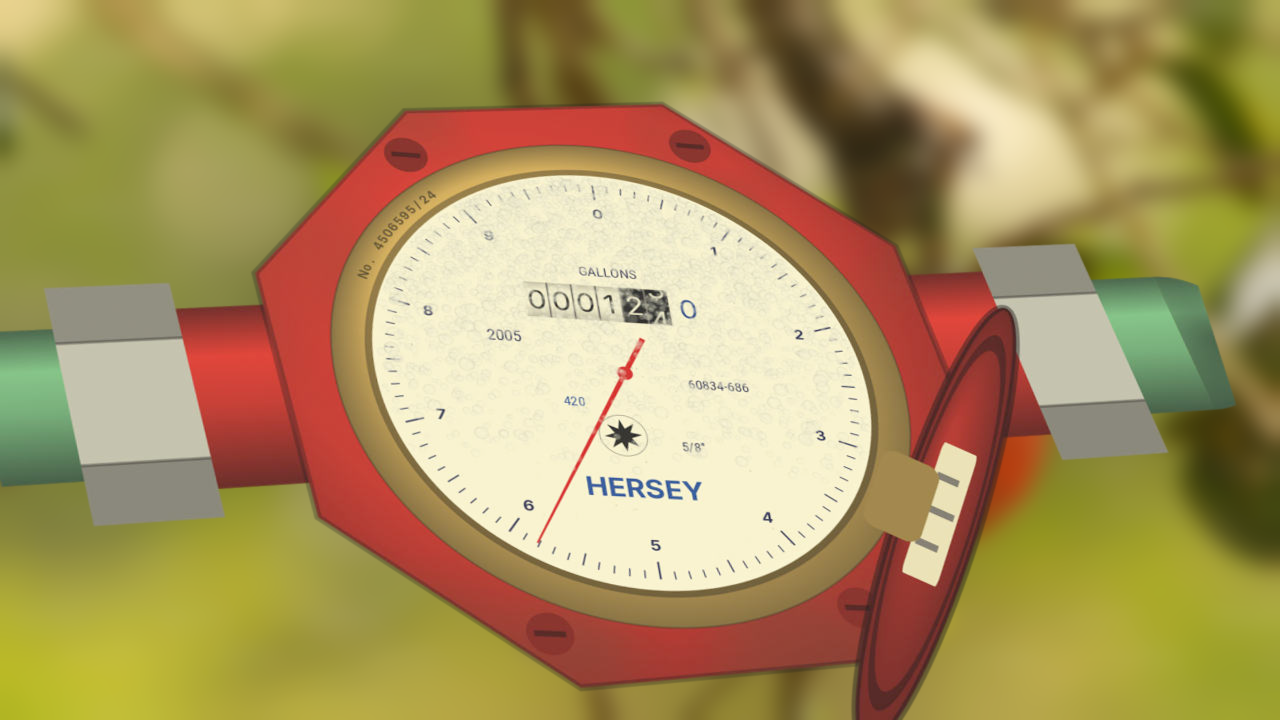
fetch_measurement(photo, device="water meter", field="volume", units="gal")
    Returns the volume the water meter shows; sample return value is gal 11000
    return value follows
gal 1235.8
